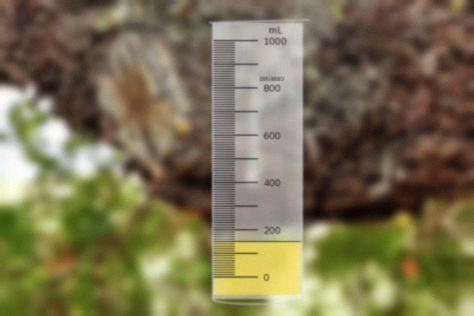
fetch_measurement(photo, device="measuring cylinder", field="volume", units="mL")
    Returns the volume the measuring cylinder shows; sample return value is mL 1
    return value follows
mL 150
